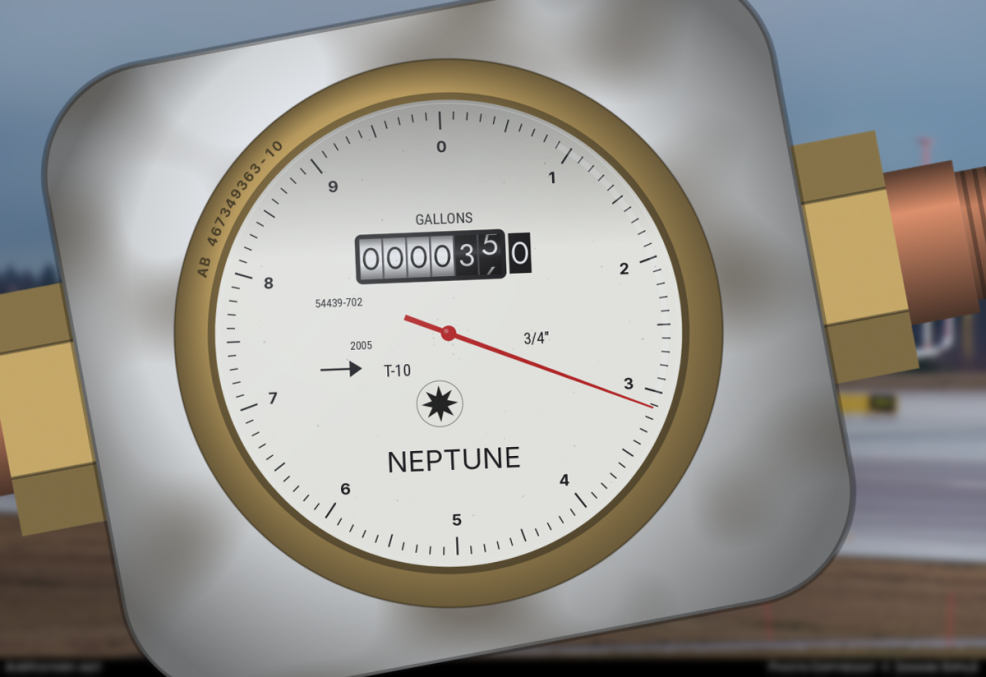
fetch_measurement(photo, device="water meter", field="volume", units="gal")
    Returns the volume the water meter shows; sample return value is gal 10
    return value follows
gal 353.1
